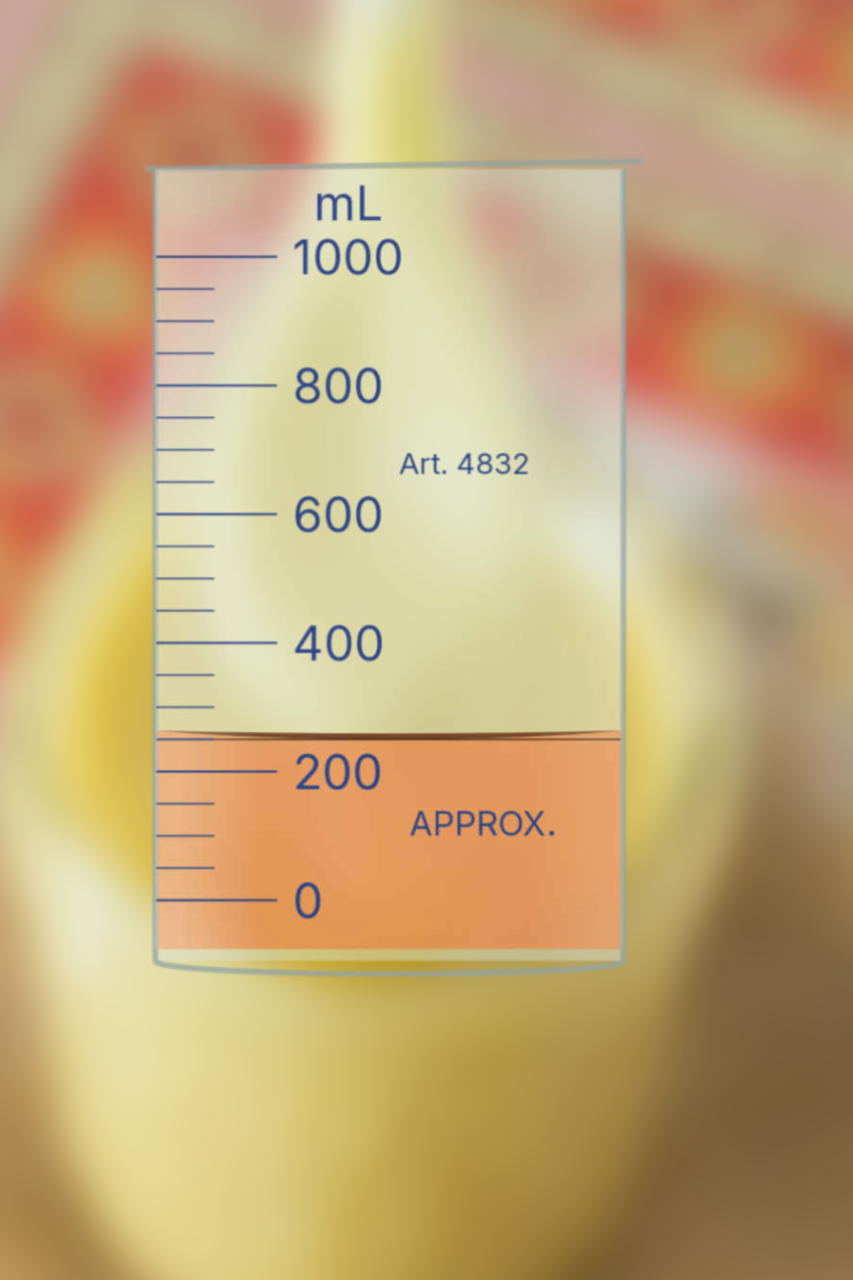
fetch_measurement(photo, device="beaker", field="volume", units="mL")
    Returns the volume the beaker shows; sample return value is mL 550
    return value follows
mL 250
